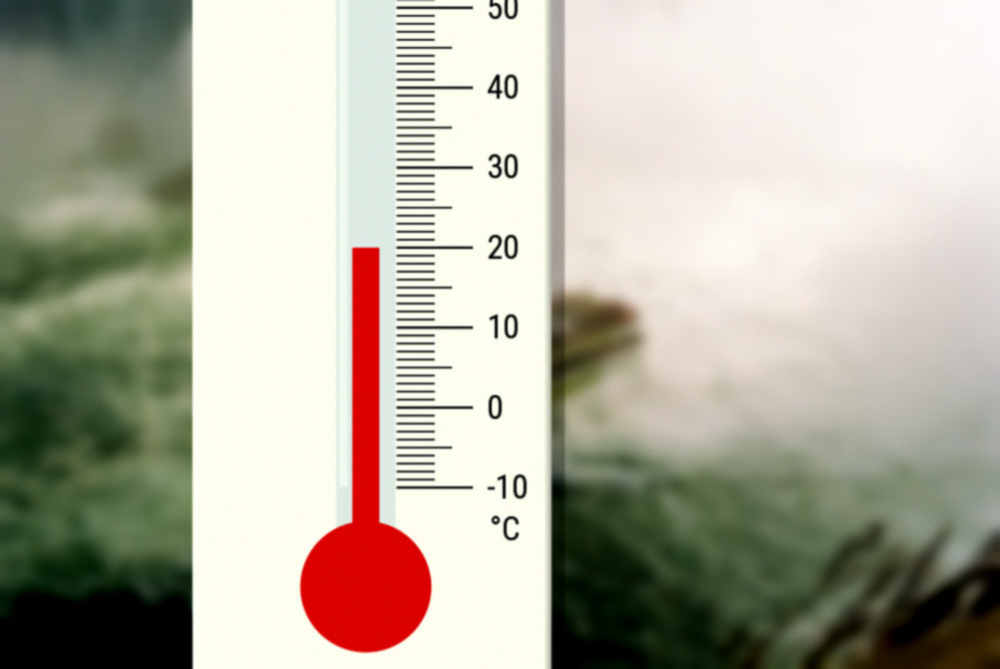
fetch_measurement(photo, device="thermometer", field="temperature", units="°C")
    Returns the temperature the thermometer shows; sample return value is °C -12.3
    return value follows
°C 20
